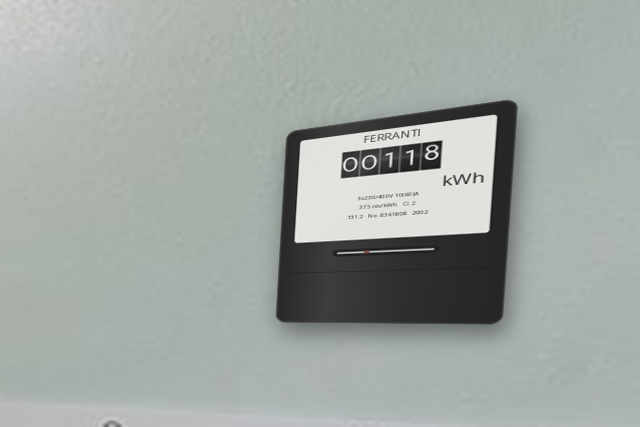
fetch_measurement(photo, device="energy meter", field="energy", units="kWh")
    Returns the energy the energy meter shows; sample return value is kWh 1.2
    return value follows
kWh 118
